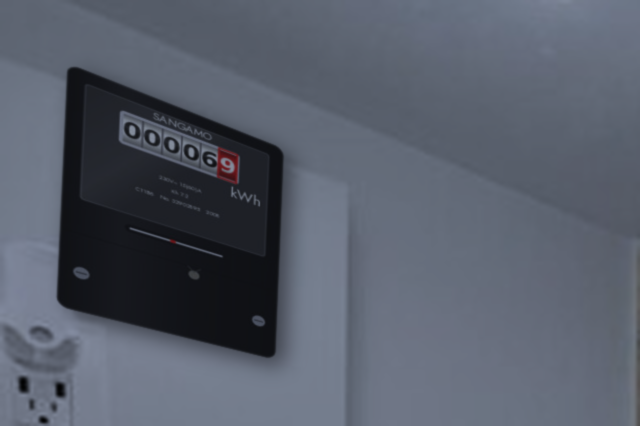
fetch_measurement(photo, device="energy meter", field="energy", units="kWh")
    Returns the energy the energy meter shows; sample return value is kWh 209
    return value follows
kWh 6.9
